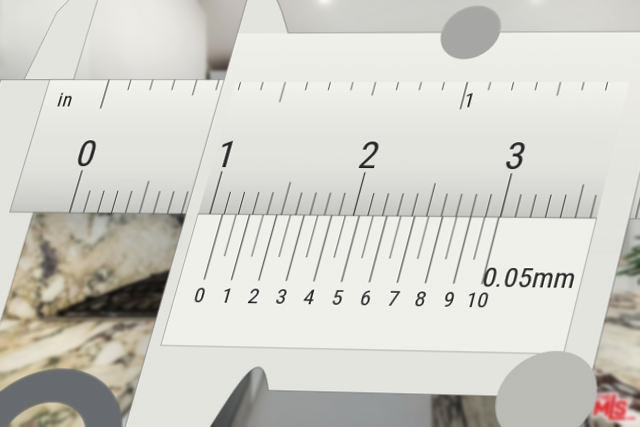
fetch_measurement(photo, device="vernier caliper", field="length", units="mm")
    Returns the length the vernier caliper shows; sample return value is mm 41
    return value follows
mm 10.9
